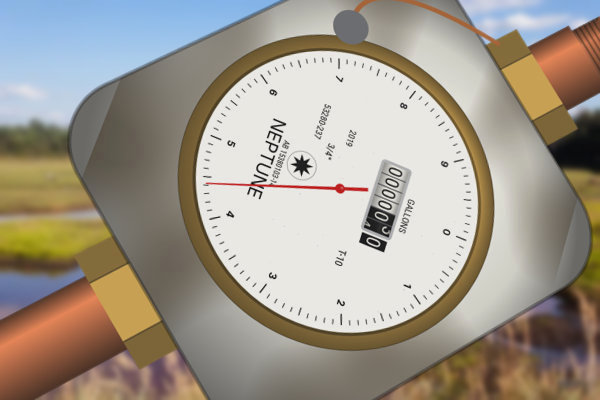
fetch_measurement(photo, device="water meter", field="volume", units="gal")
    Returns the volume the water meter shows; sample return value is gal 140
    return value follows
gal 34.4
